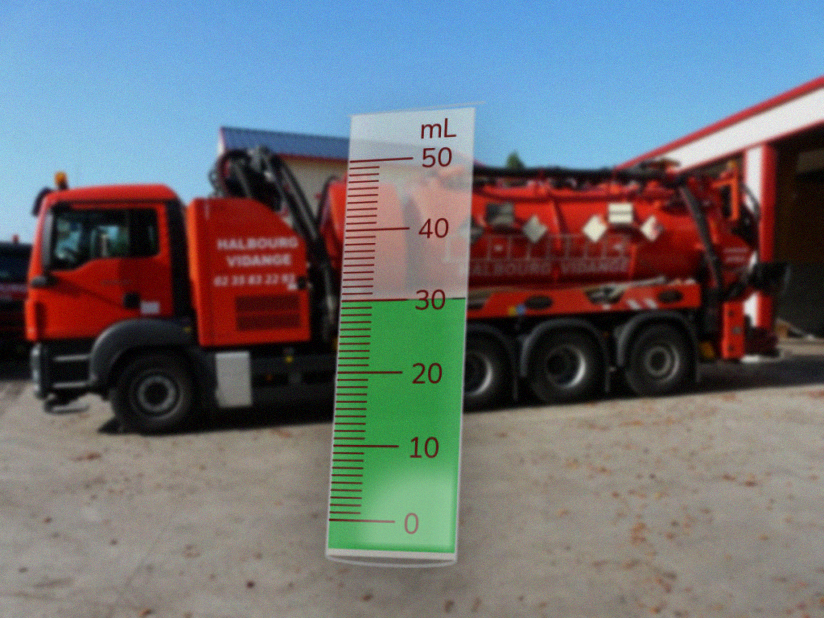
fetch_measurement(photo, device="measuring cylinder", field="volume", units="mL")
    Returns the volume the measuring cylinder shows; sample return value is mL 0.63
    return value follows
mL 30
